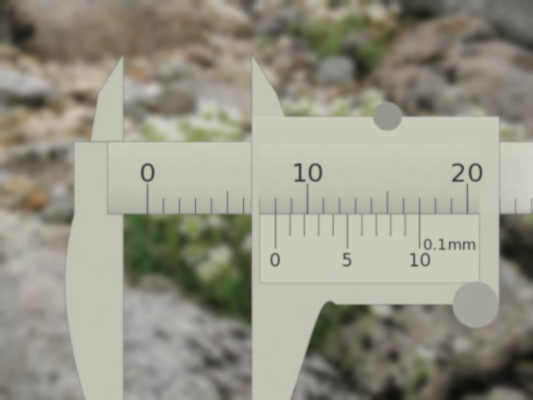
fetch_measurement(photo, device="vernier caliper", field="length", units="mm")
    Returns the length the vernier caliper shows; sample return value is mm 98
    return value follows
mm 8.0
